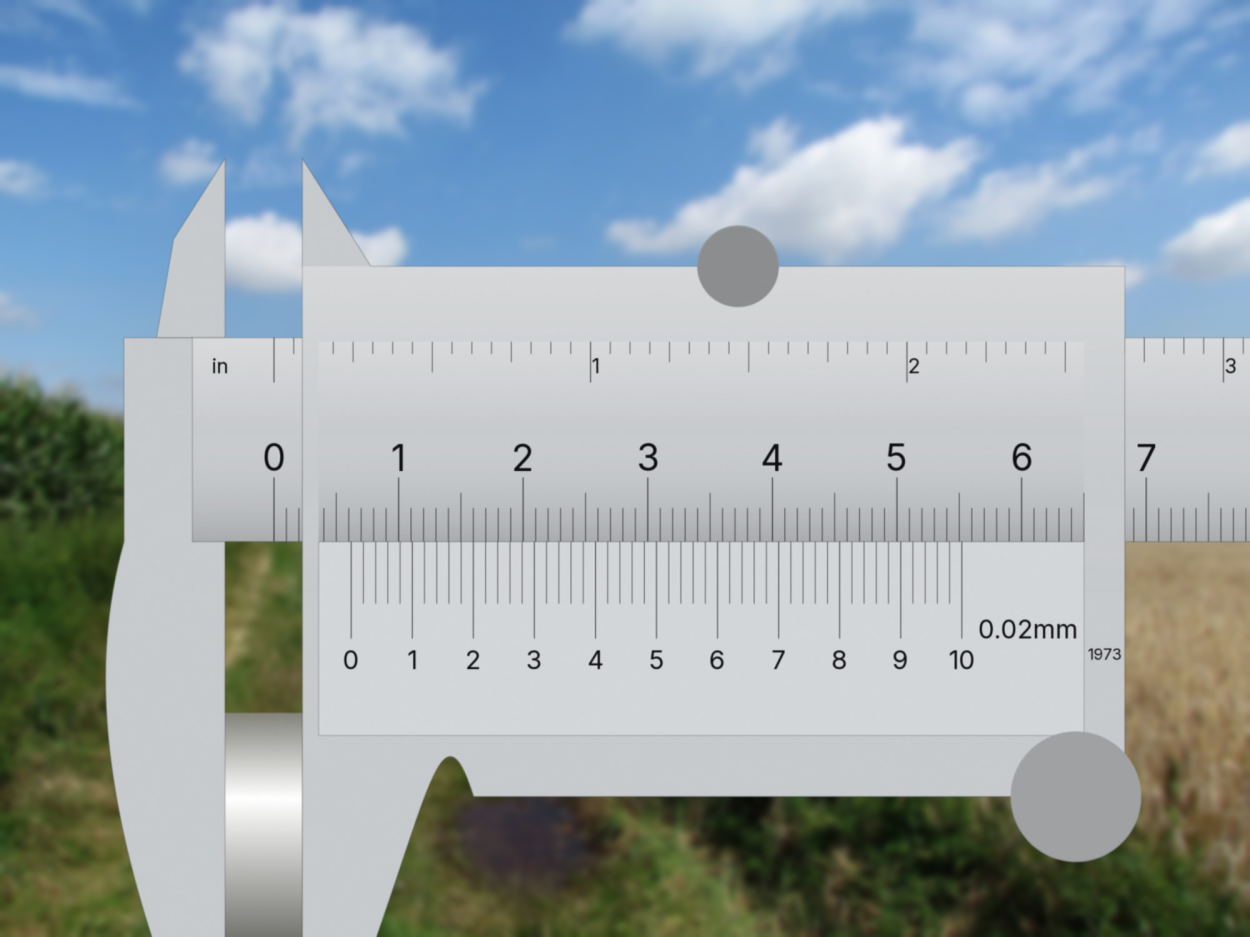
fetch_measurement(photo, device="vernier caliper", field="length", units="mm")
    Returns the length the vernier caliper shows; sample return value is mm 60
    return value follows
mm 6.2
